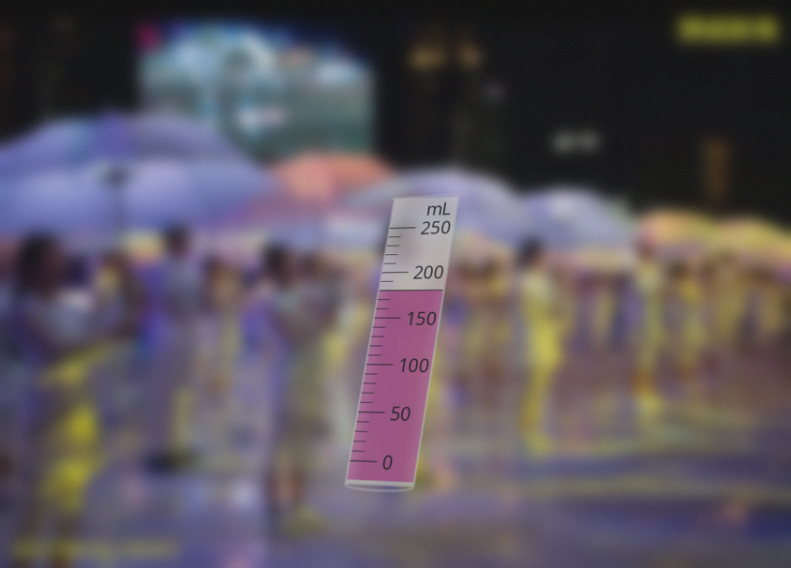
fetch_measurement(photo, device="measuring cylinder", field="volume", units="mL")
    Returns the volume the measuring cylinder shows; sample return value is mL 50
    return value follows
mL 180
